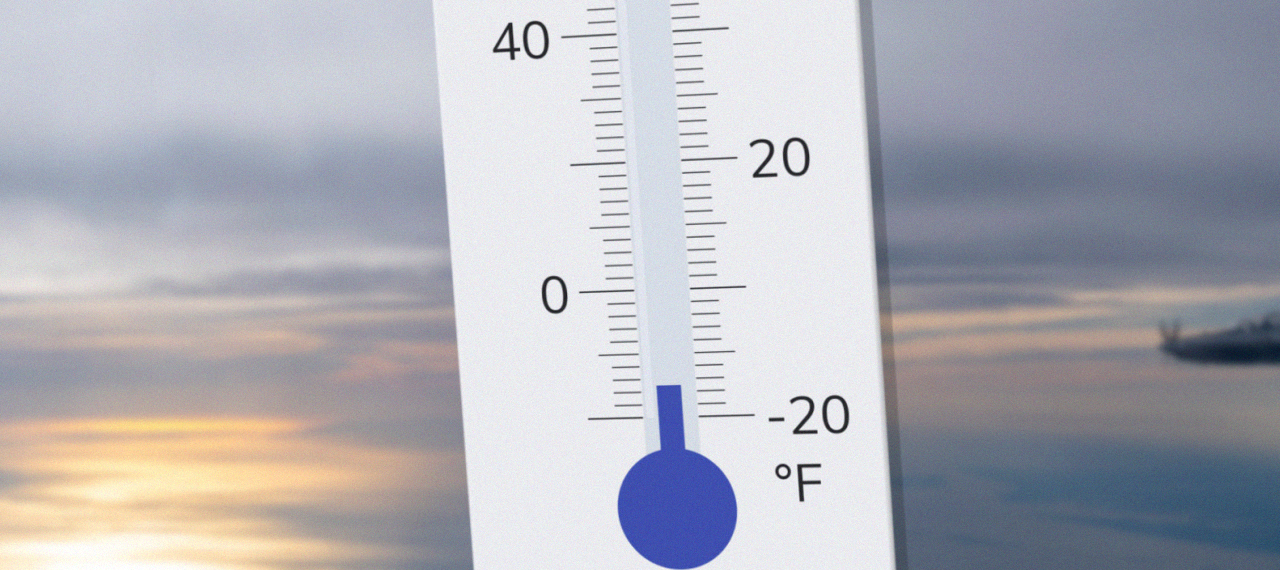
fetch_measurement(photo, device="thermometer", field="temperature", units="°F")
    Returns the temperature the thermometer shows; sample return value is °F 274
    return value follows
°F -15
